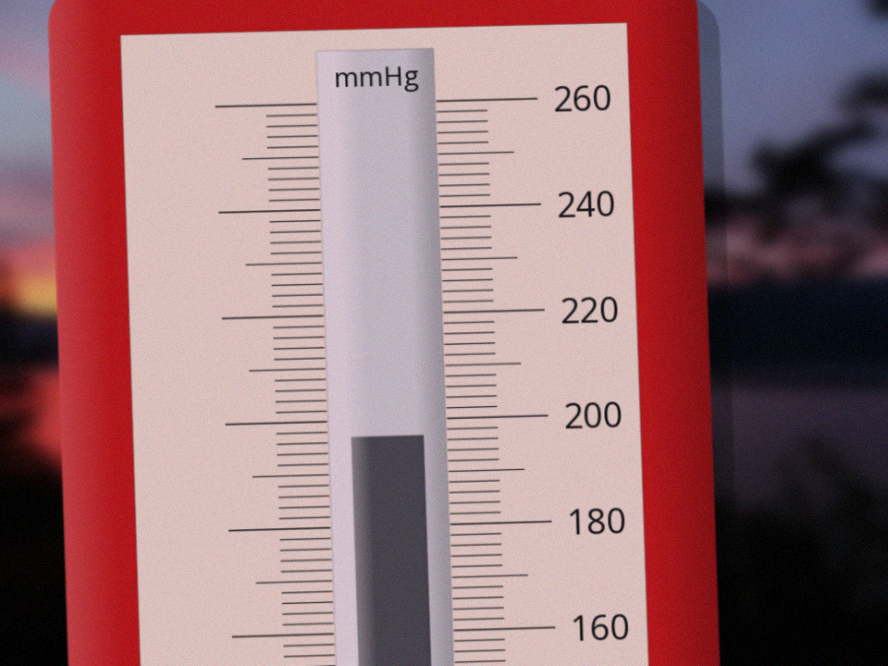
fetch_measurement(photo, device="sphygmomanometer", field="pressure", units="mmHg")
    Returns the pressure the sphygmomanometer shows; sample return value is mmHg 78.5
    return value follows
mmHg 197
